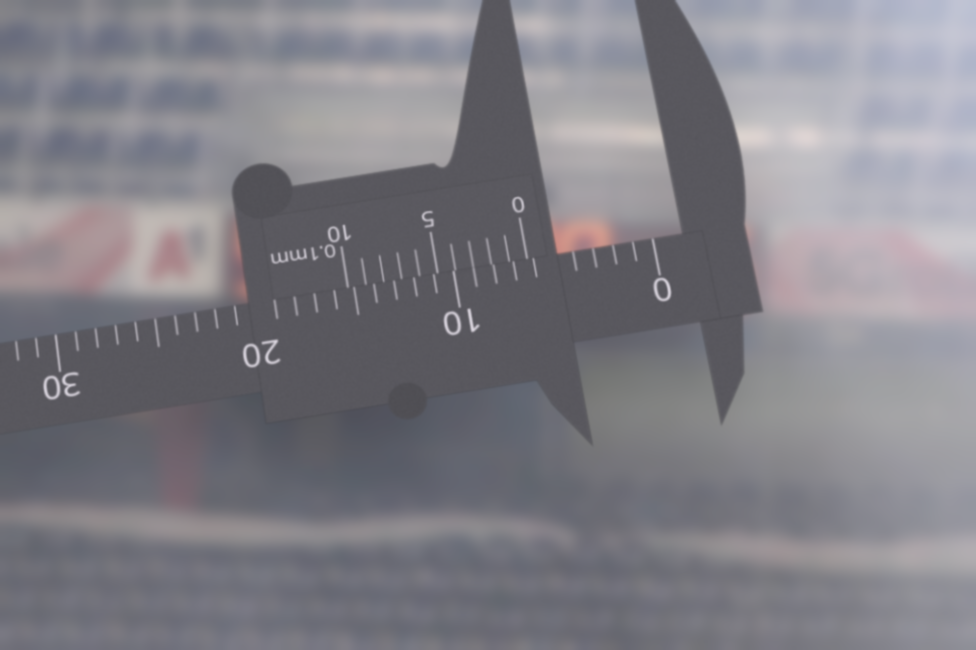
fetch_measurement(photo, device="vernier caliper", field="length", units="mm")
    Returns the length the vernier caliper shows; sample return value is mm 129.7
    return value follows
mm 6.3
